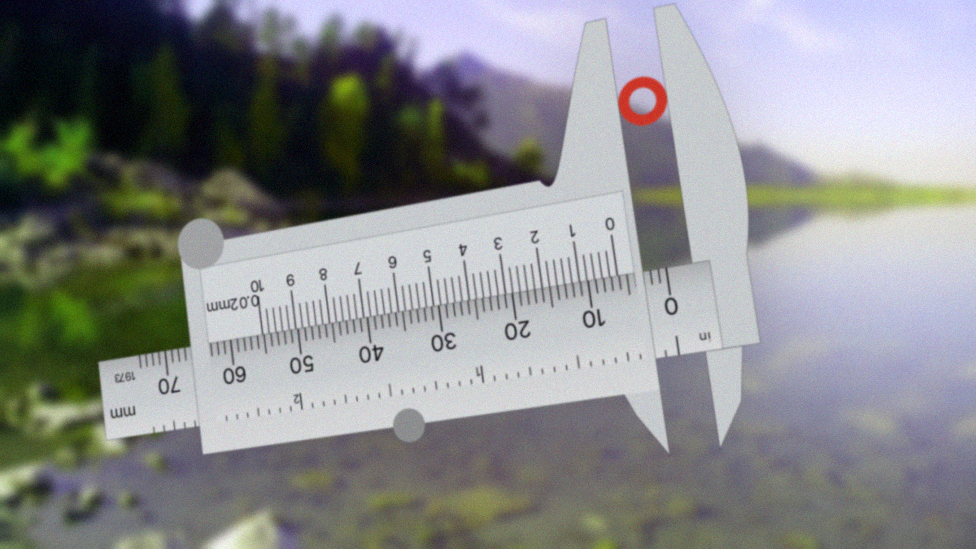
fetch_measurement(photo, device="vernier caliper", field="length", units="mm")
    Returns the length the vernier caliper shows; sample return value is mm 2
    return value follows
mm 6.2
